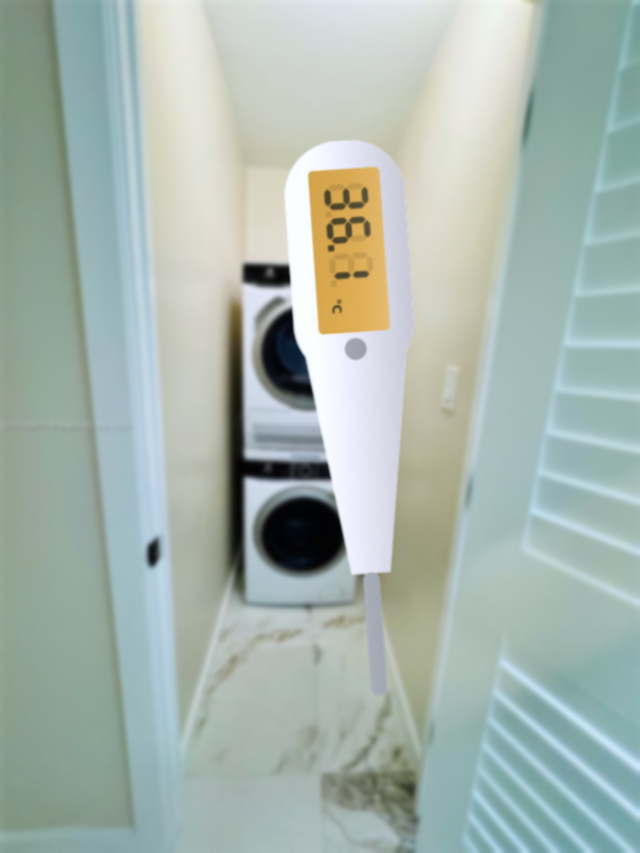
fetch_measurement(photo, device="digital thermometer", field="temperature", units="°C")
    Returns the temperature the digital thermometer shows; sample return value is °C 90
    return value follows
°C 36.1
